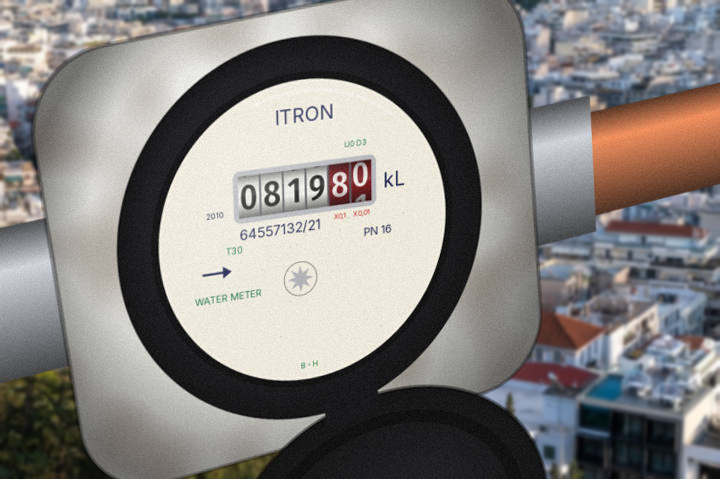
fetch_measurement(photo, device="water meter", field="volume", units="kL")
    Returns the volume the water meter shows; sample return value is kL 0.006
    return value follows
kL 819.80
